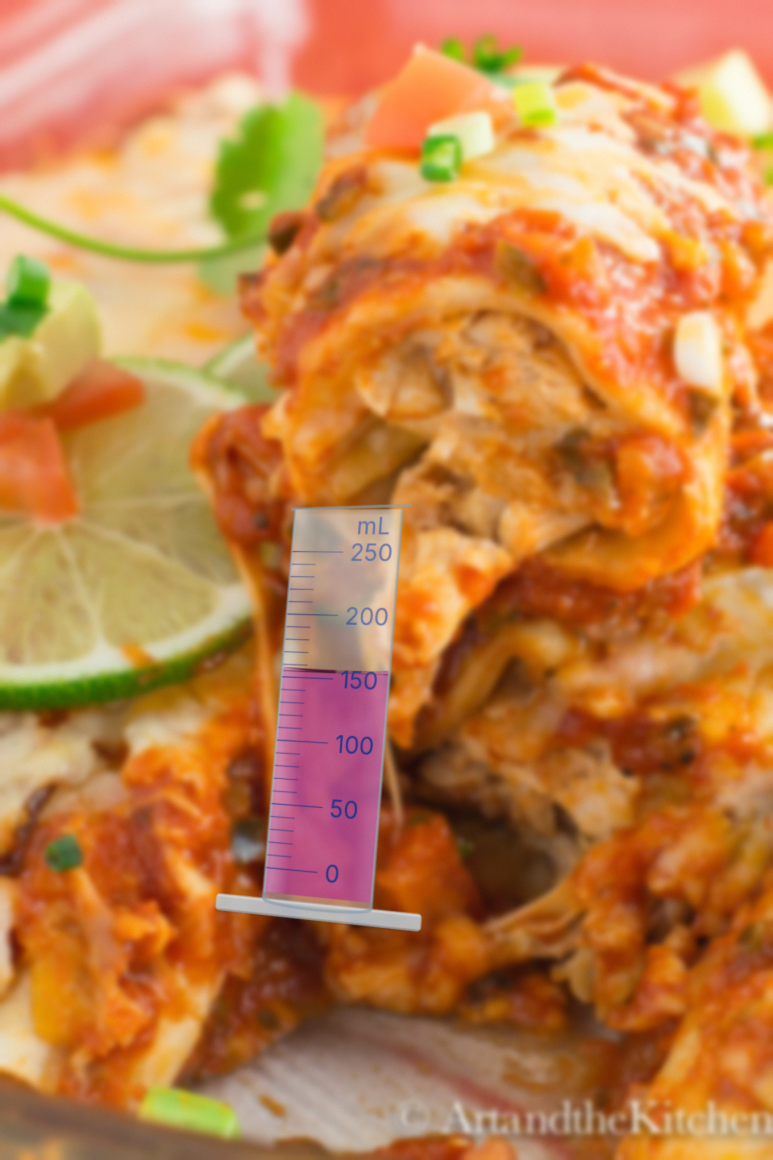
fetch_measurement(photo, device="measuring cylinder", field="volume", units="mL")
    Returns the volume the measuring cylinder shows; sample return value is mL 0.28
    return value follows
mL 155
